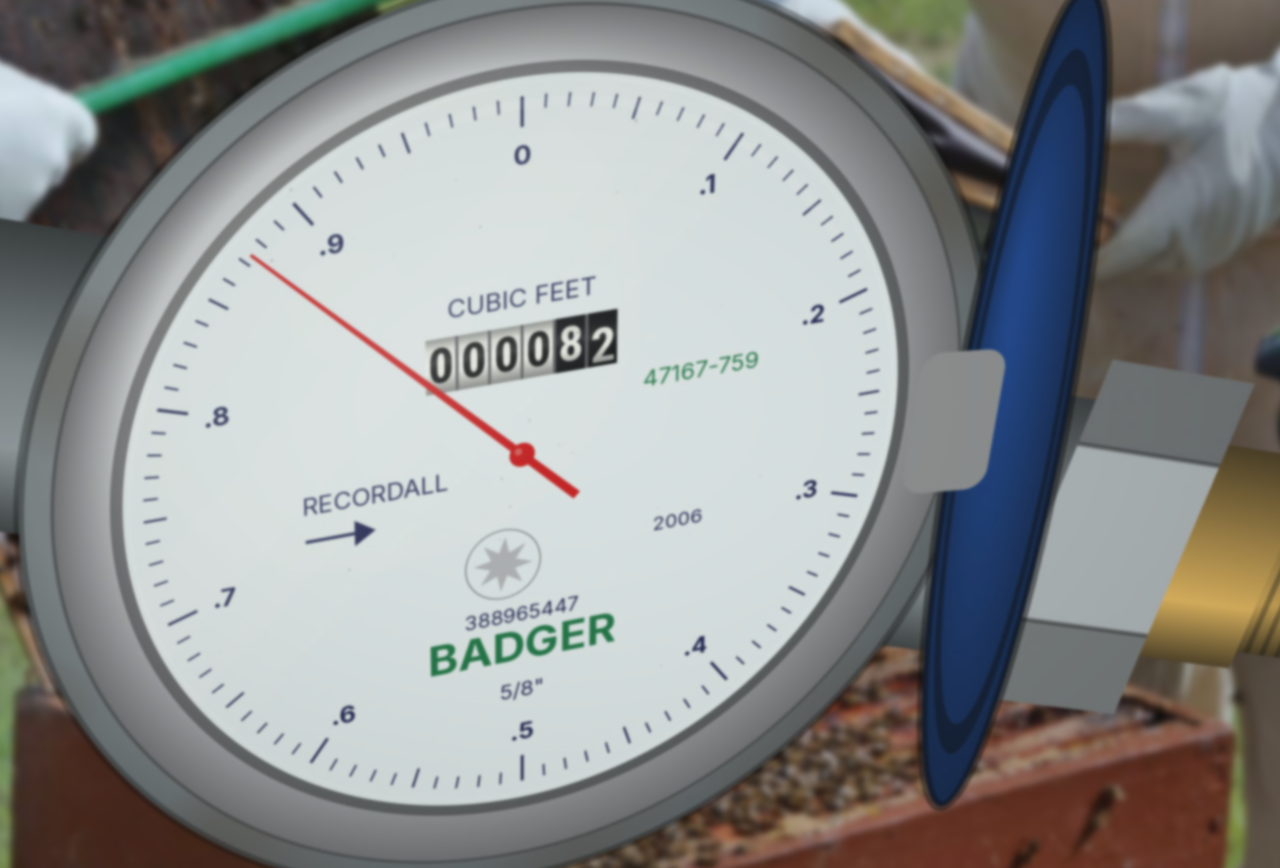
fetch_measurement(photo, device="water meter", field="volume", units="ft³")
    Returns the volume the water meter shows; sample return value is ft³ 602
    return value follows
ft³ 81.87
